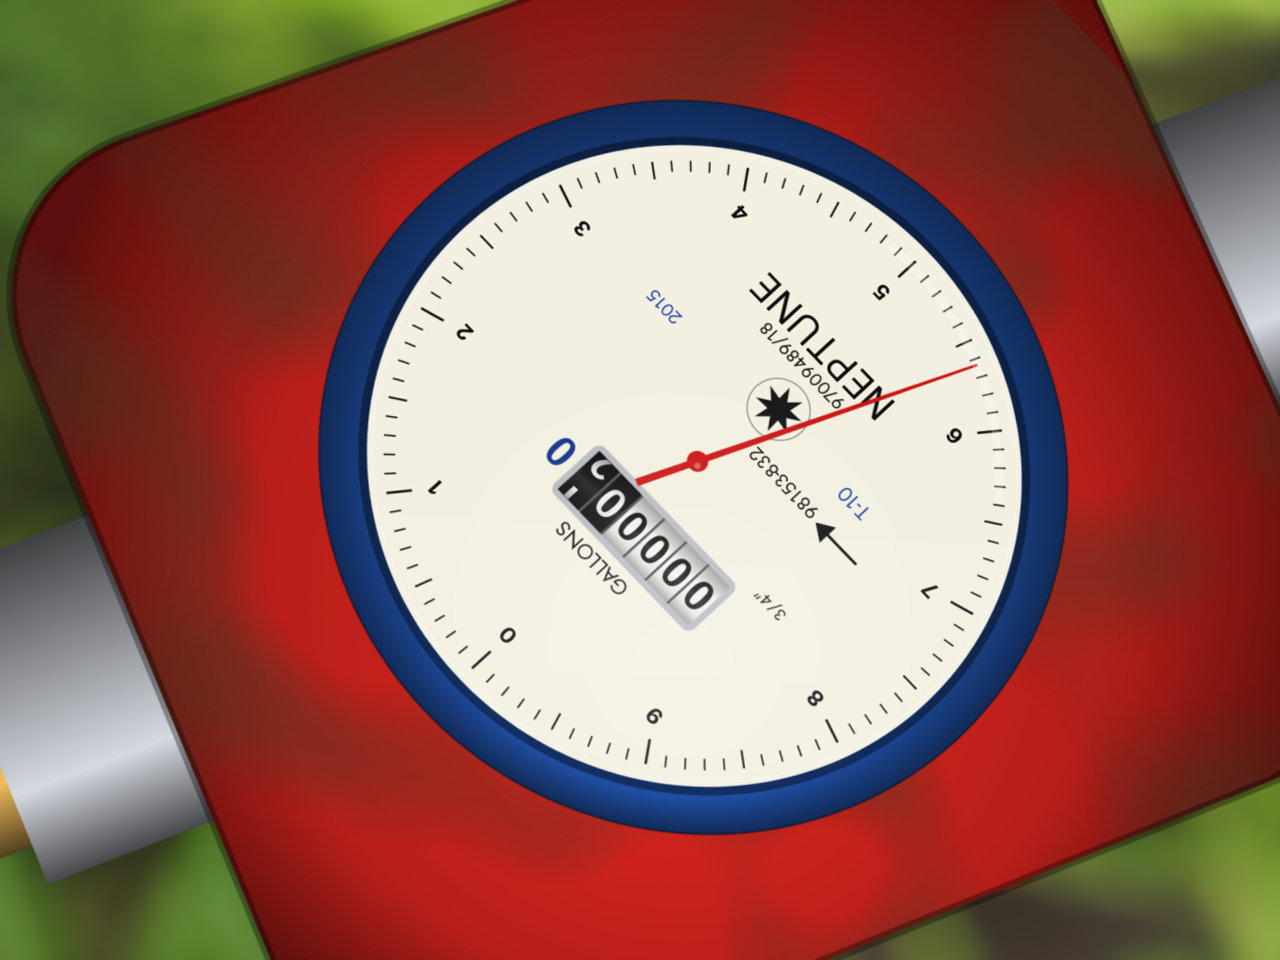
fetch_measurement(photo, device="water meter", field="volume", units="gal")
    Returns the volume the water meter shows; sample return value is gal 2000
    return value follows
gal 15.6
